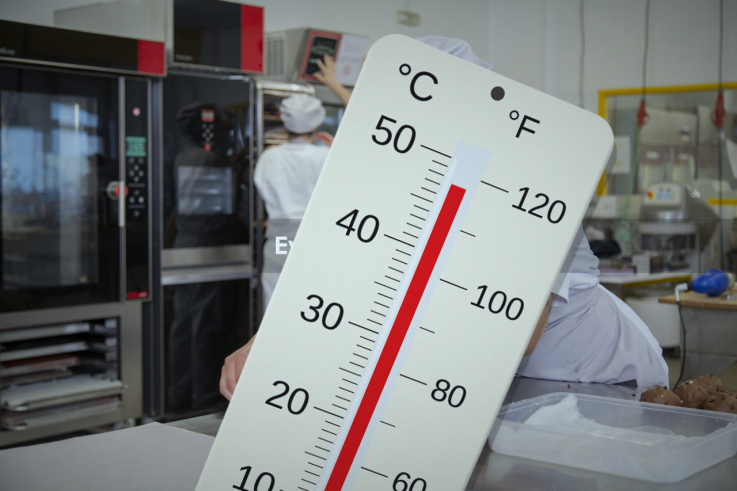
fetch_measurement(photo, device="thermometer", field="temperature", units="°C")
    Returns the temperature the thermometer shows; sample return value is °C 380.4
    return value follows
°C 47.5
